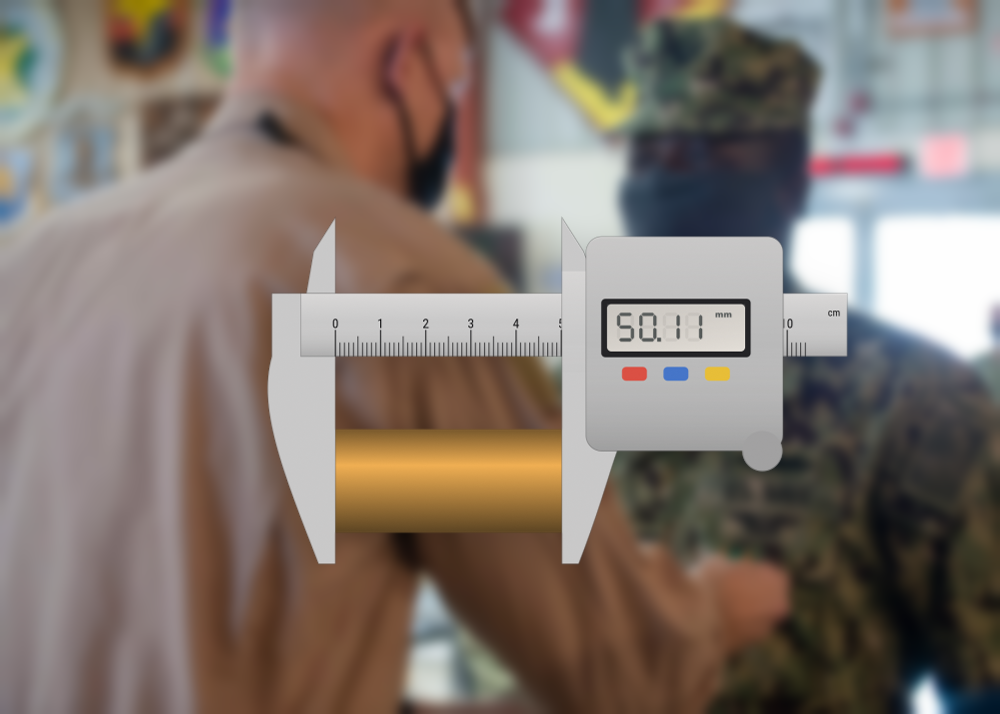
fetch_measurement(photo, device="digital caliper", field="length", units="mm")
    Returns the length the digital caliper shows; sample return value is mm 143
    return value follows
mm 50.11
